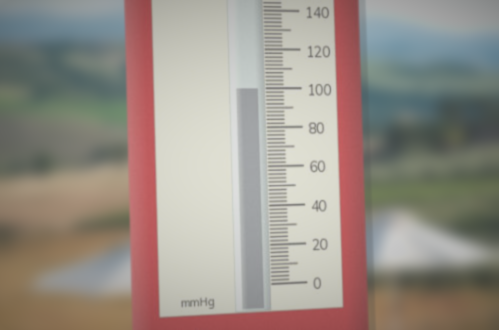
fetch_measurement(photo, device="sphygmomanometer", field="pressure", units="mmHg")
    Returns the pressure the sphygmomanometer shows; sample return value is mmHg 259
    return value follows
mmHg 100
